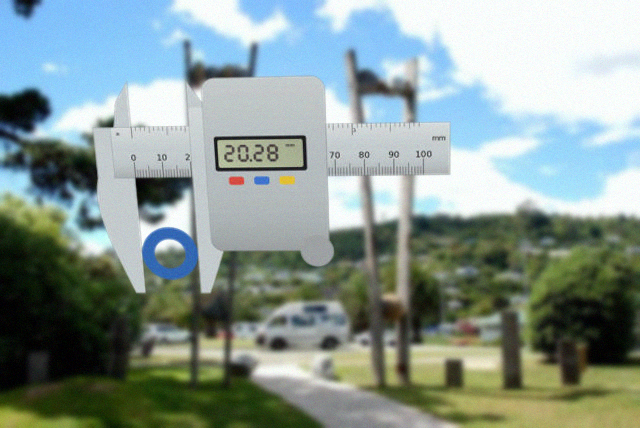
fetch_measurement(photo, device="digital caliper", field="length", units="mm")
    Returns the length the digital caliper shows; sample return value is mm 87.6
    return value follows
mm 20.28
